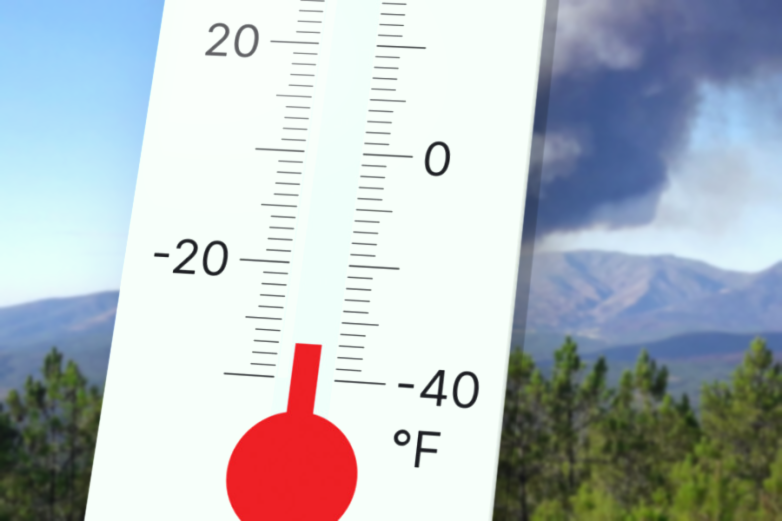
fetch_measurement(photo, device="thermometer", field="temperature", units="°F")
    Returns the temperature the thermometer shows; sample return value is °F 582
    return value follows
°F -34
